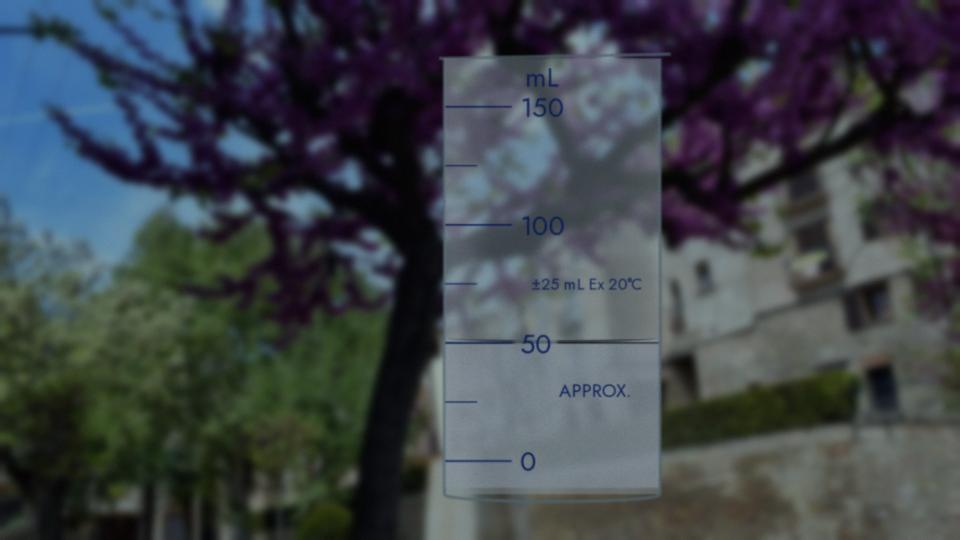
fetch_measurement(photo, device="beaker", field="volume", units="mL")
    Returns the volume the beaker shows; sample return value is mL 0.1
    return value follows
mL 50
